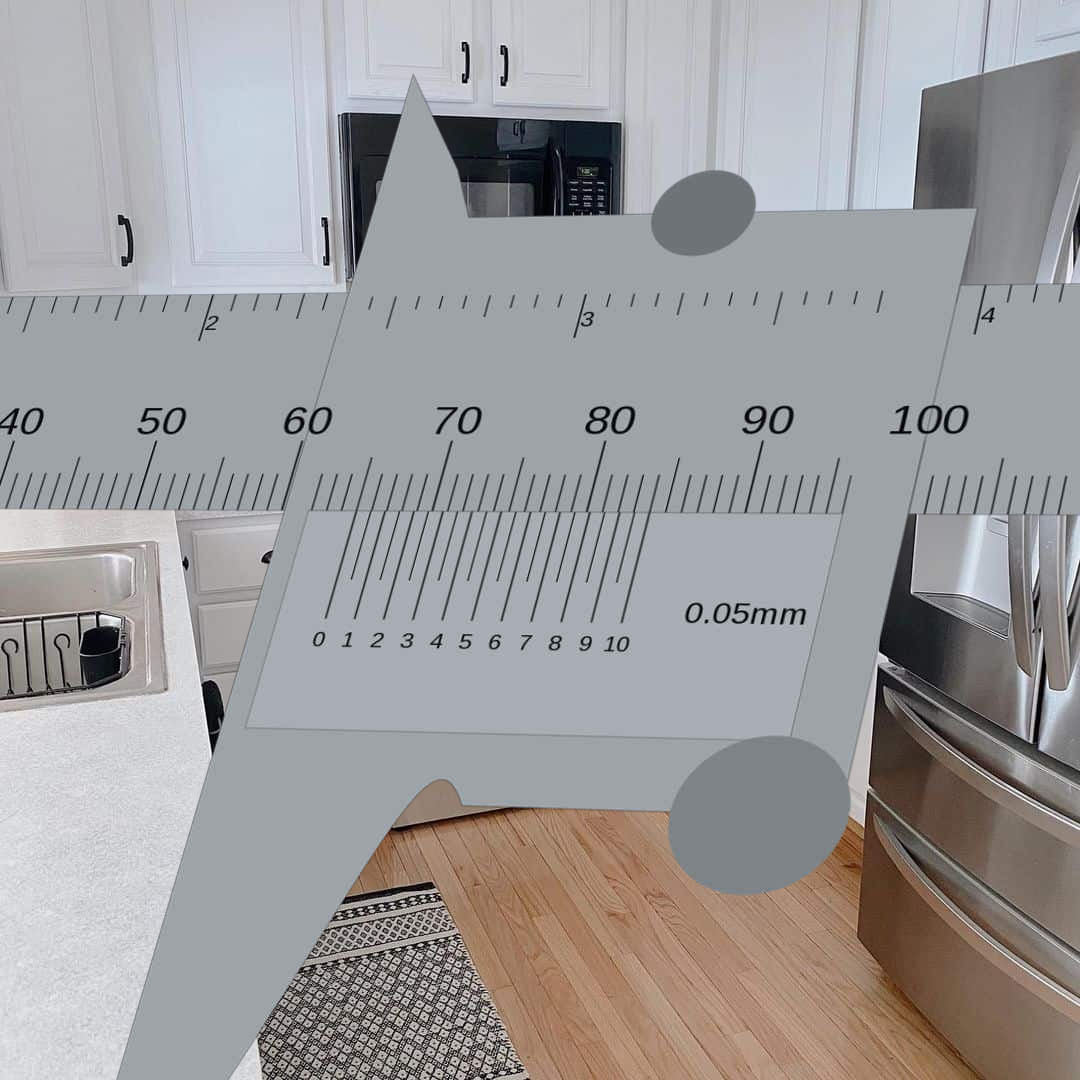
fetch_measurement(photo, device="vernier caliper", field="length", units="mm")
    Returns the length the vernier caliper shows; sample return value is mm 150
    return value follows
mm 65.0
